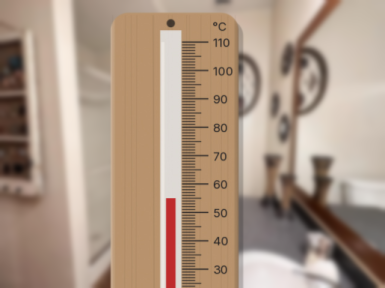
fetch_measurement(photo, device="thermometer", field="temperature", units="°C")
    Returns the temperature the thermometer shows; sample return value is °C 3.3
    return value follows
°C 55
